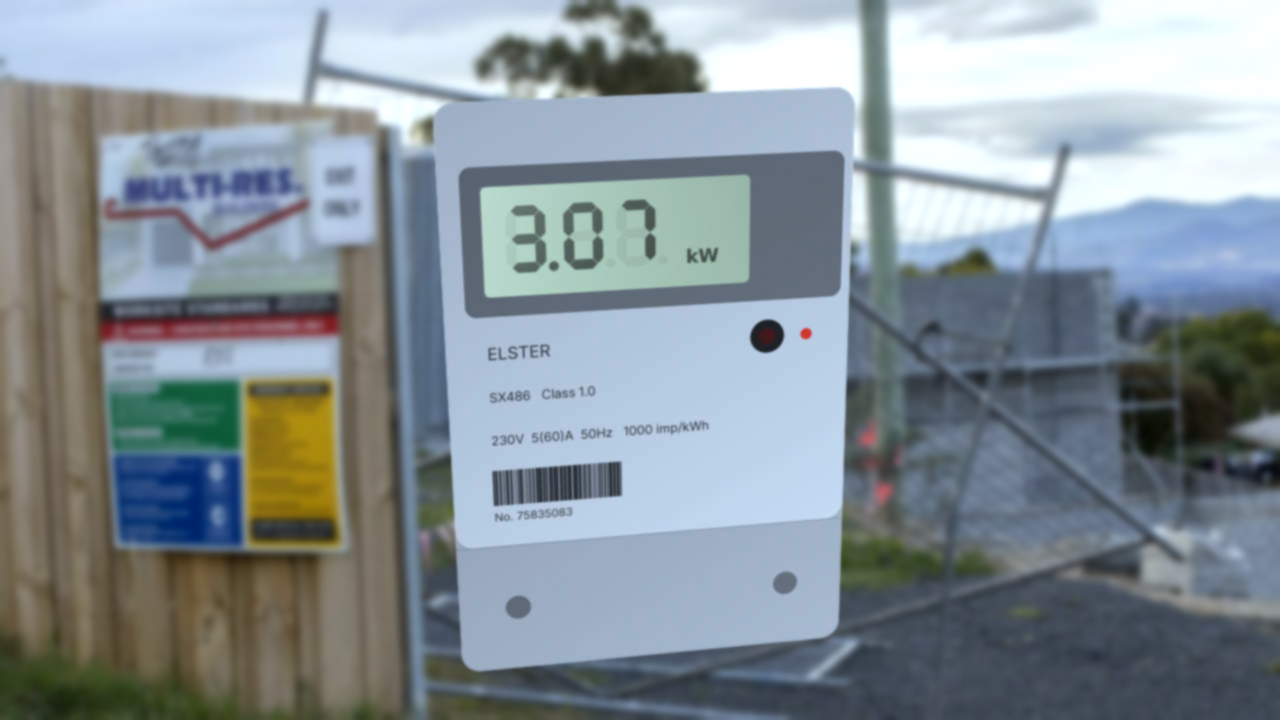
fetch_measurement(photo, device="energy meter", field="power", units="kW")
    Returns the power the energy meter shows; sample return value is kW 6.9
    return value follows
kW 3.07
